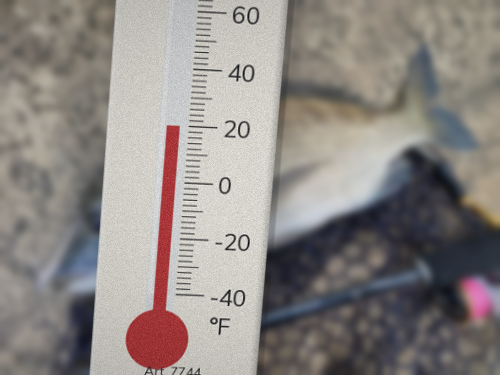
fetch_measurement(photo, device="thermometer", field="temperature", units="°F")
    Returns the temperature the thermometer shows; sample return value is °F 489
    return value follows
°F 20
